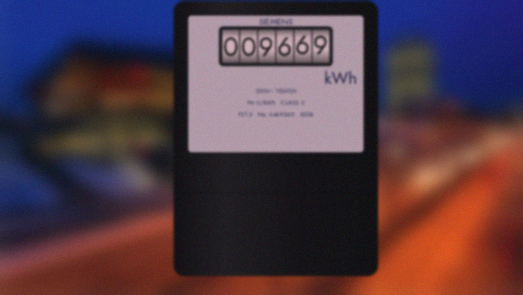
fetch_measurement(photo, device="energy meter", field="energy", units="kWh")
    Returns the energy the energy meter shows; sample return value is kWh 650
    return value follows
kWh 9669
